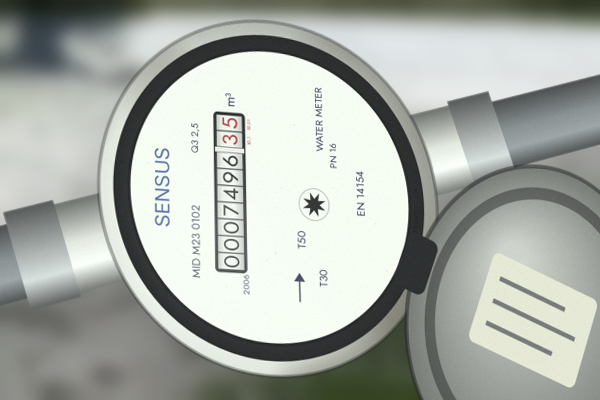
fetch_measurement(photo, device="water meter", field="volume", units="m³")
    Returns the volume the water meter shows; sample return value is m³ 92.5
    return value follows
m³ 7496.35
